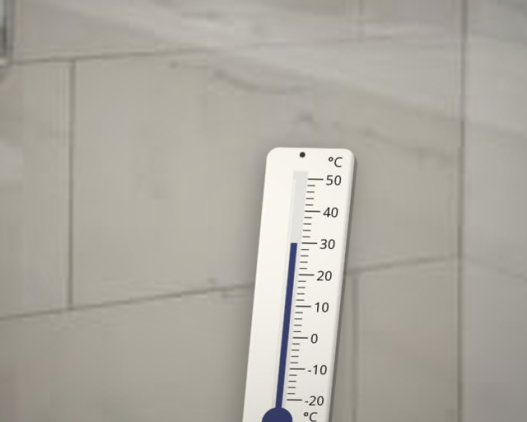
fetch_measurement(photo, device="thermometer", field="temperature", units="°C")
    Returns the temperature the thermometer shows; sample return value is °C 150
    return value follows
°C 30
